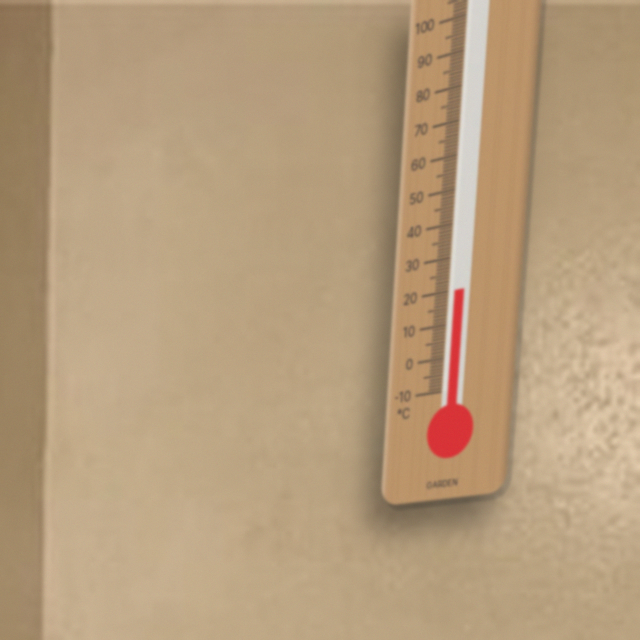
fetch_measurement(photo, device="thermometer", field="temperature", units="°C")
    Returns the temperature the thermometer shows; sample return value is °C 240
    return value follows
°C 20
